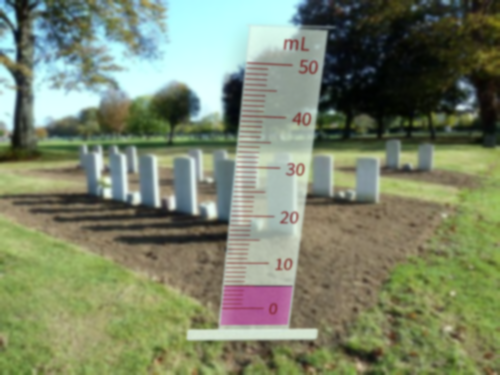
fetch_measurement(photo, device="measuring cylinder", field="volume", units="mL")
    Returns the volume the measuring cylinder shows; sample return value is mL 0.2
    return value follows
mL 5
